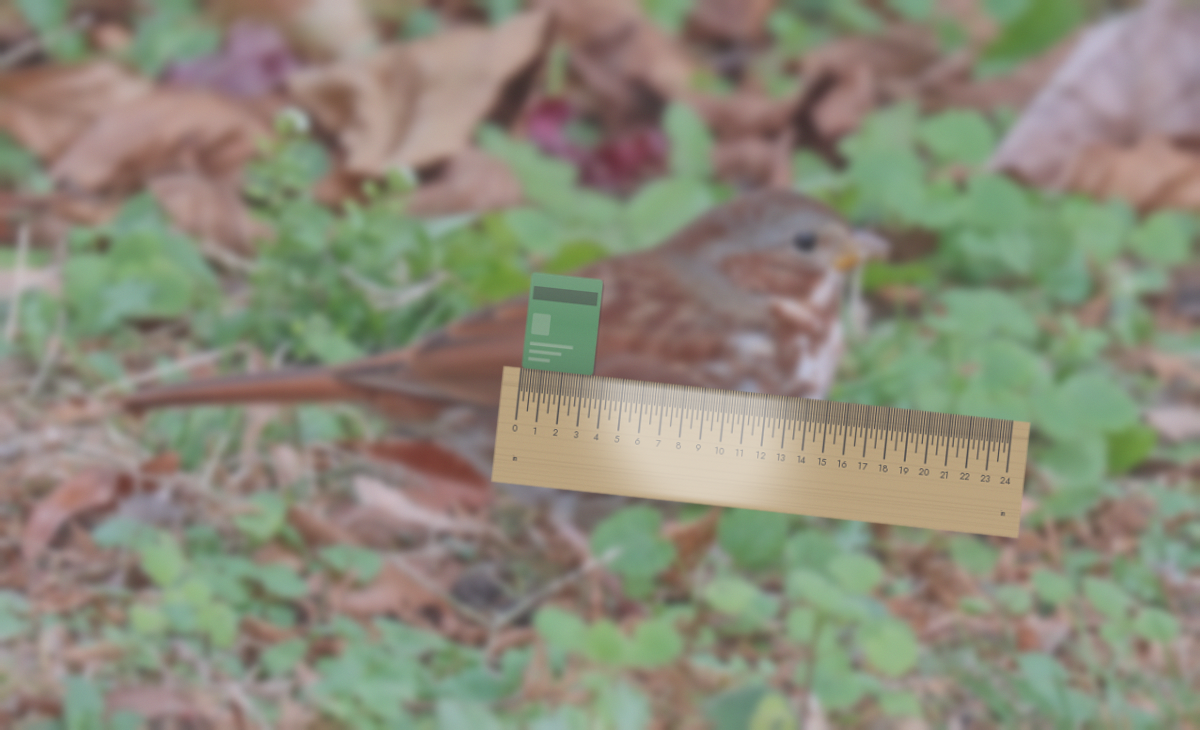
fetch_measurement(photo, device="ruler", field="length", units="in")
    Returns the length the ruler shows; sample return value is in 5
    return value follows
in 3.5
